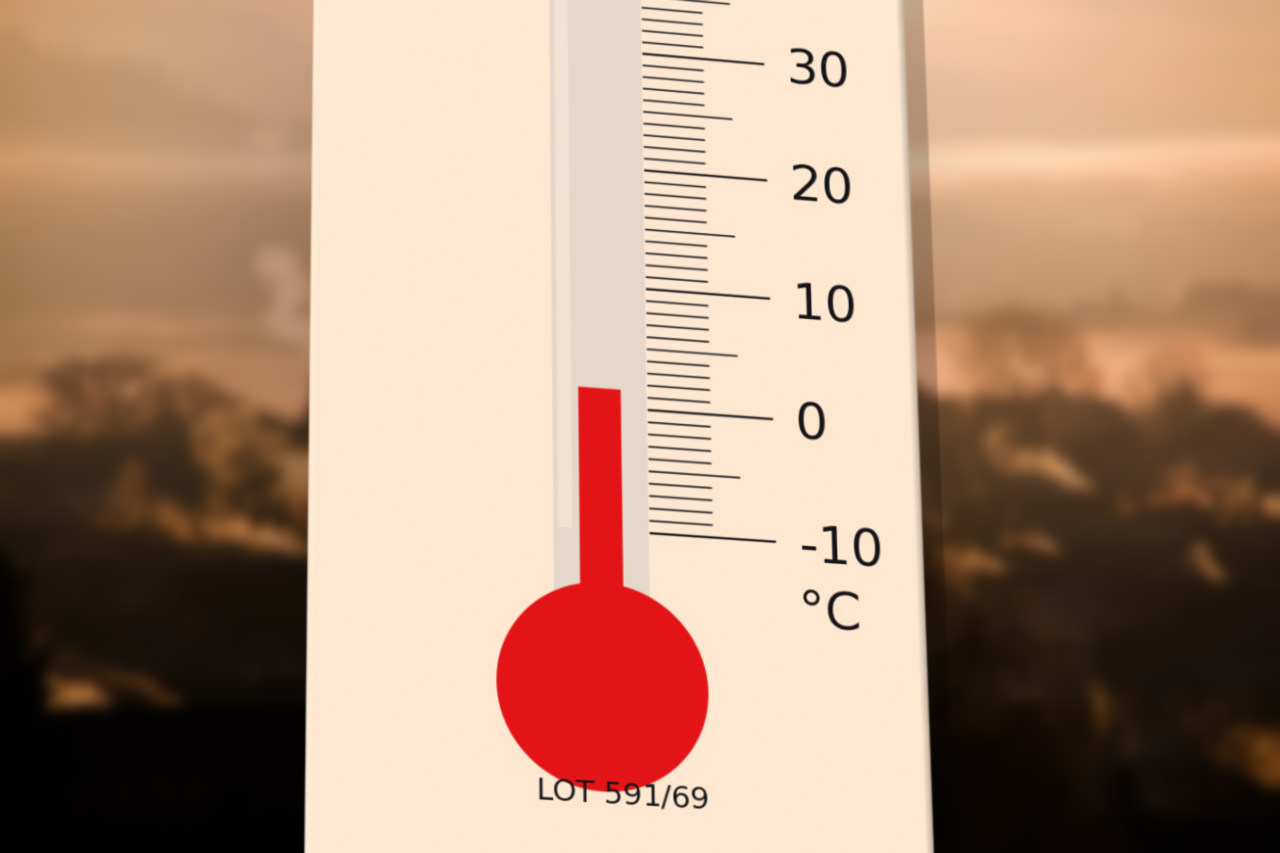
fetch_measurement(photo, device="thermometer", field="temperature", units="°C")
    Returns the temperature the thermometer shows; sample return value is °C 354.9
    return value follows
°C 1.5
